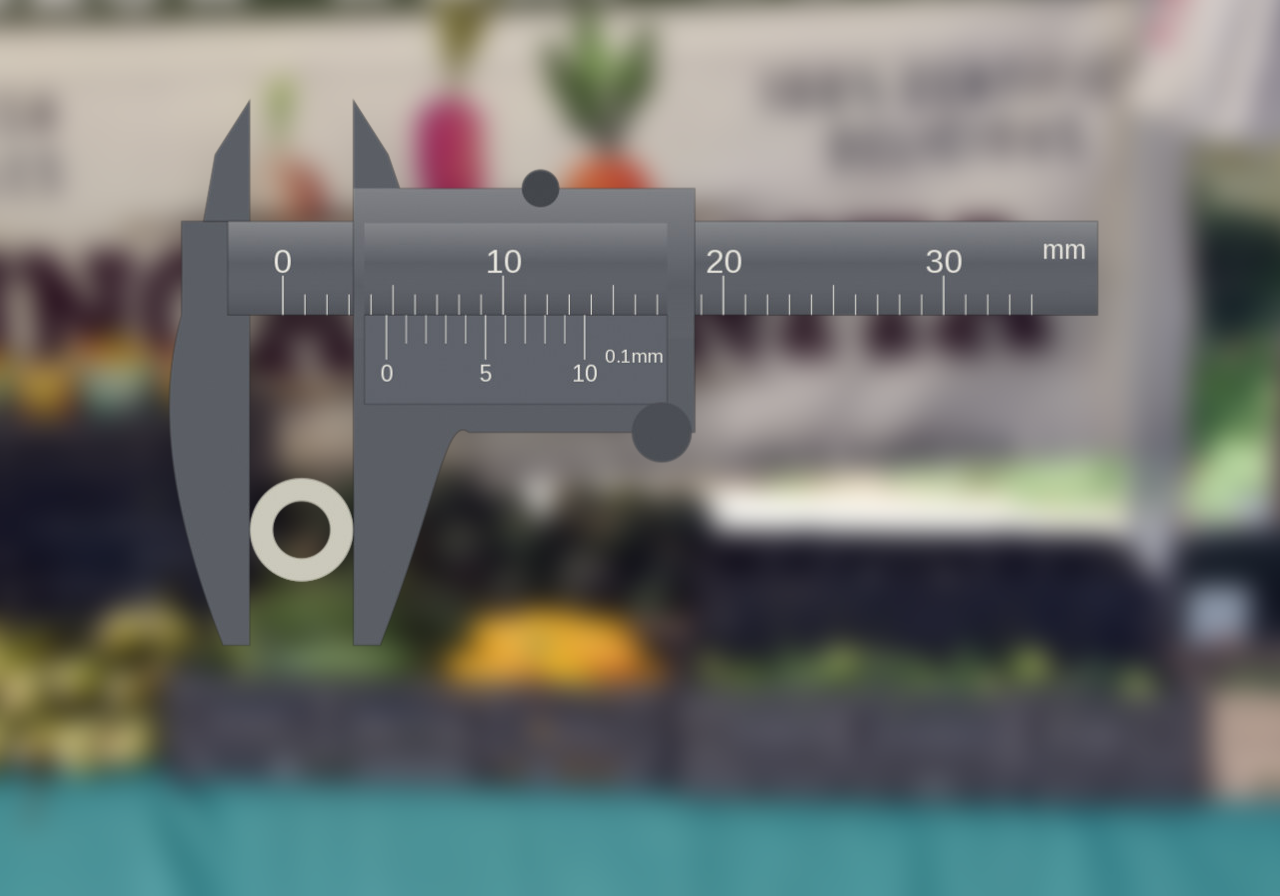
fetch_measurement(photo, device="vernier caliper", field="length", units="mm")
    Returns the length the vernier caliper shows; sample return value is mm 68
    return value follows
mm 4.7
